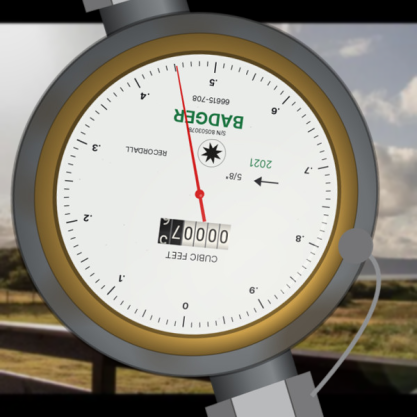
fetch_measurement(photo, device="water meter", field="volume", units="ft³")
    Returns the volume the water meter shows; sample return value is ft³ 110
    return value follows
ft³ 75.45
